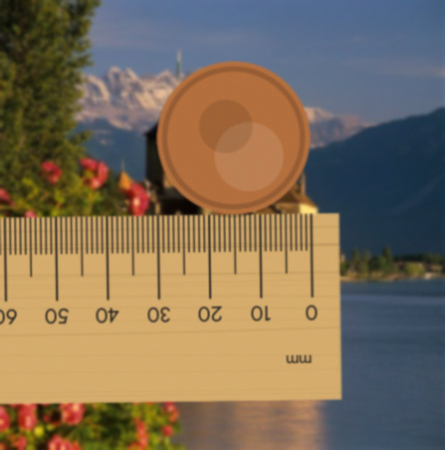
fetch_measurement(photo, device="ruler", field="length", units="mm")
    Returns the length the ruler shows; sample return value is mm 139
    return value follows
mm 30
